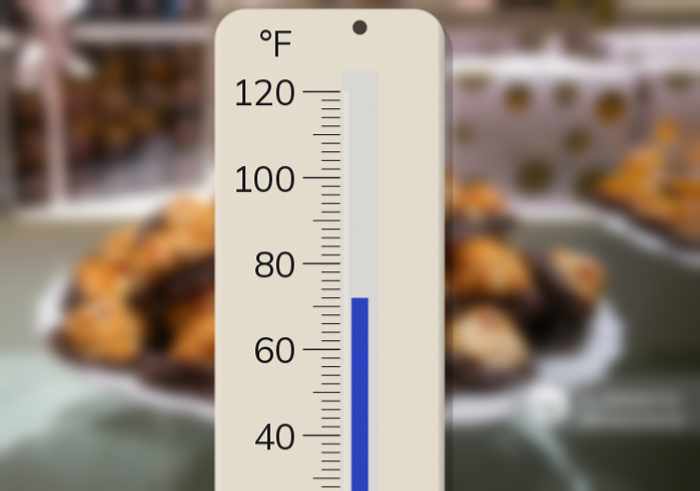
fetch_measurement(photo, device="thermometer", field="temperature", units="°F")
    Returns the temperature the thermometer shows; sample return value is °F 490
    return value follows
°F 72
